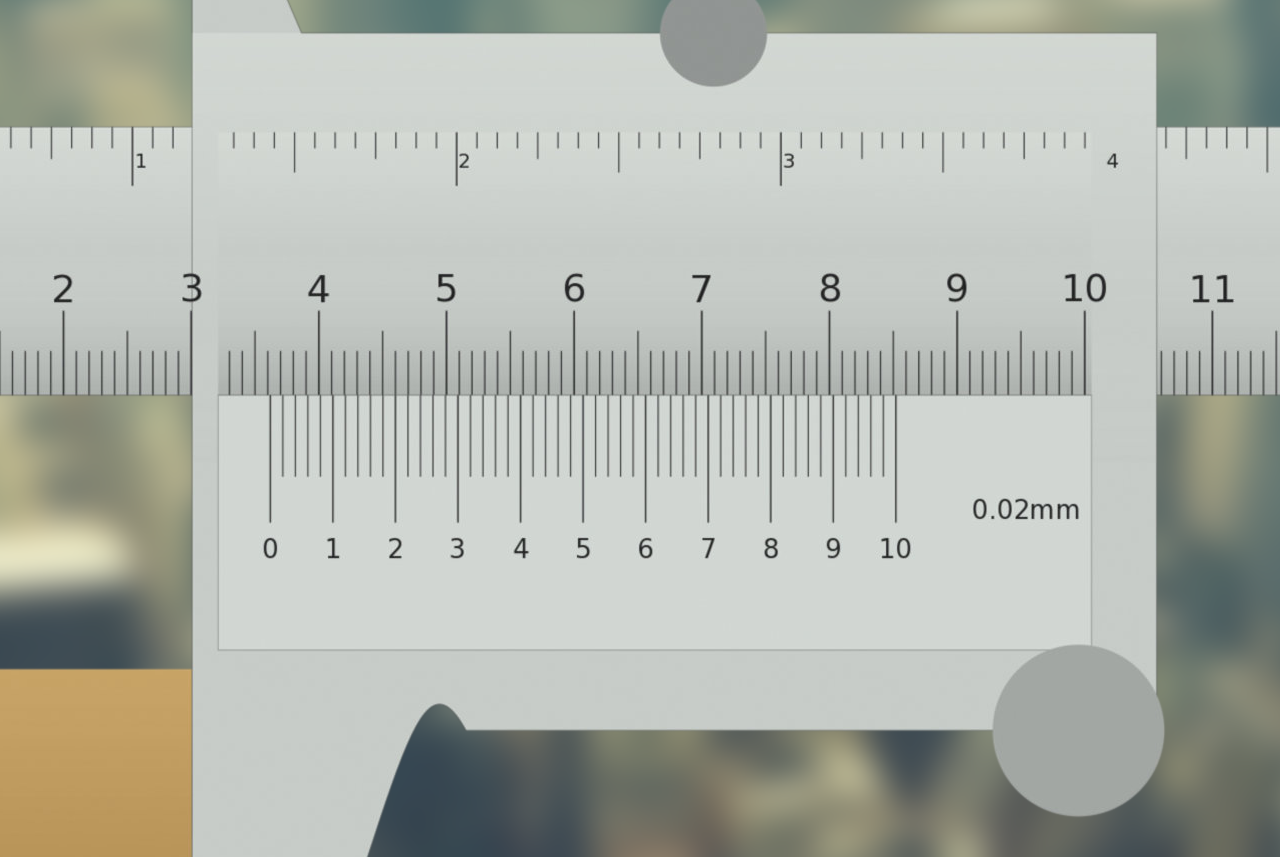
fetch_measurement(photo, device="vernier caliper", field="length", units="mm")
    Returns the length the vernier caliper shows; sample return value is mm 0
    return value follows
mm 36.2
